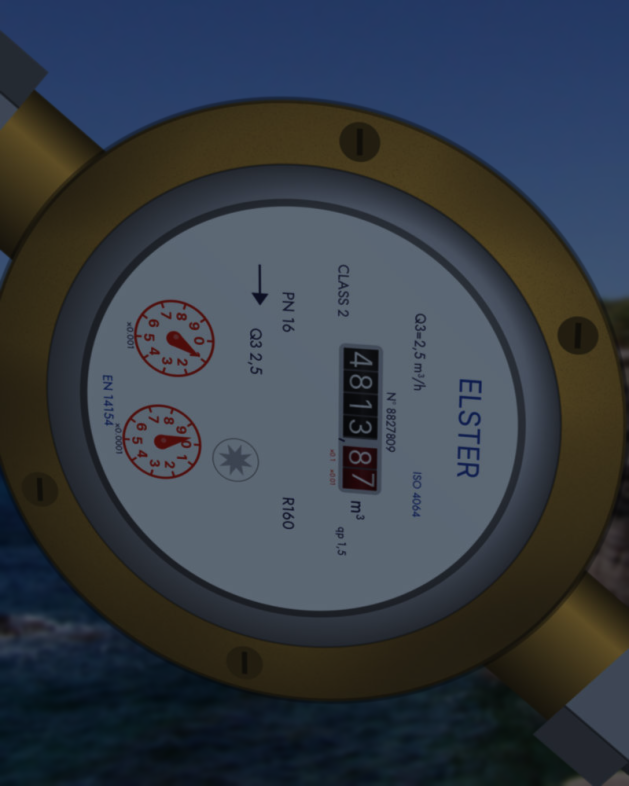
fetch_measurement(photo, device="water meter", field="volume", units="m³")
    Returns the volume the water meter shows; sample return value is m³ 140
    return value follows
m³ 4813.8709
